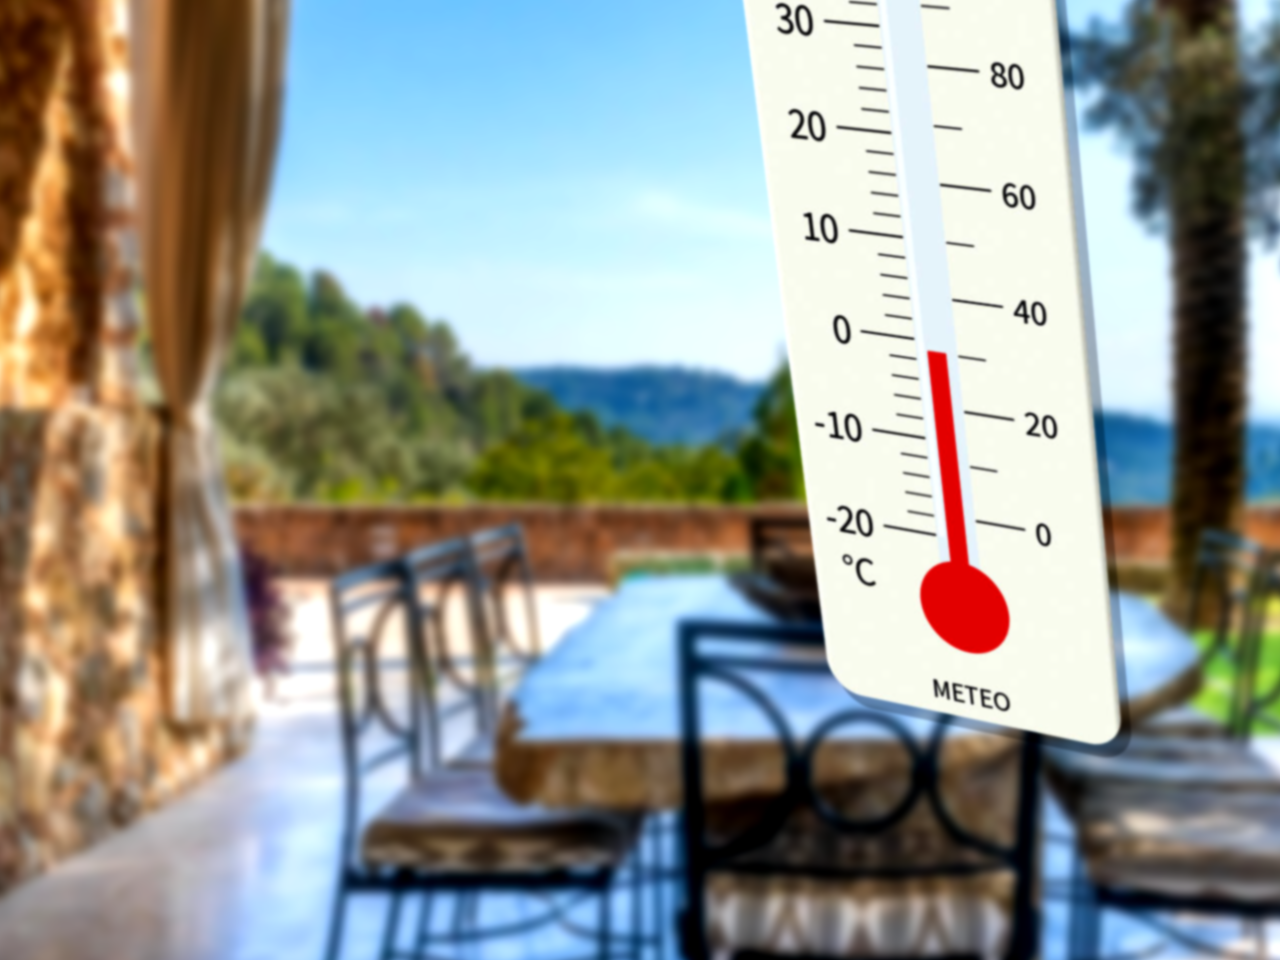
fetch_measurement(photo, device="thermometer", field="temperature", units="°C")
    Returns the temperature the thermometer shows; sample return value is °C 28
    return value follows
°C -1
